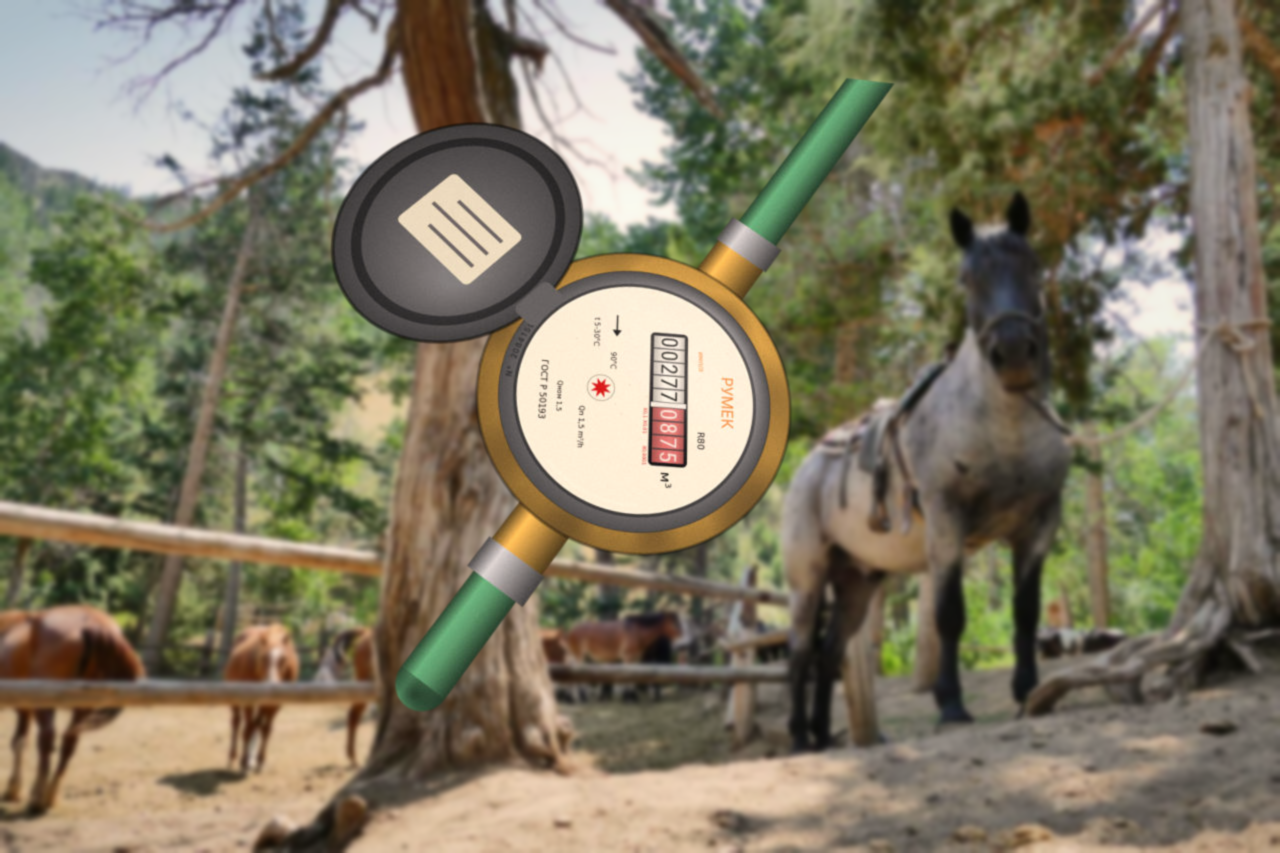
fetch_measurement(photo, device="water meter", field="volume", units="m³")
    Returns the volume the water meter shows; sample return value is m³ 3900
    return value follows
m³ 277.0875
